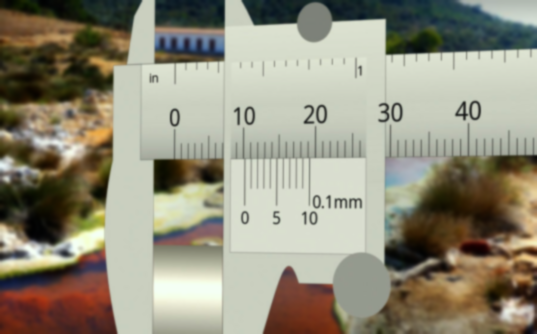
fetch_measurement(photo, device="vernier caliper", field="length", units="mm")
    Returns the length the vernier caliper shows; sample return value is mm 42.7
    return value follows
mm 10.2
